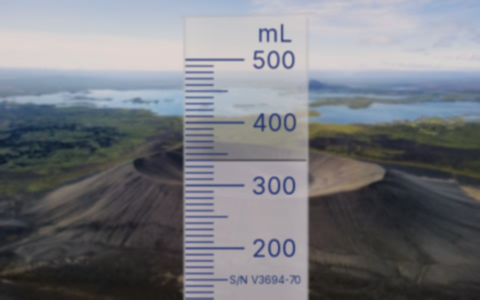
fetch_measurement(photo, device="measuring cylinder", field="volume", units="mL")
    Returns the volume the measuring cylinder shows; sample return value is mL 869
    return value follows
mL 340
